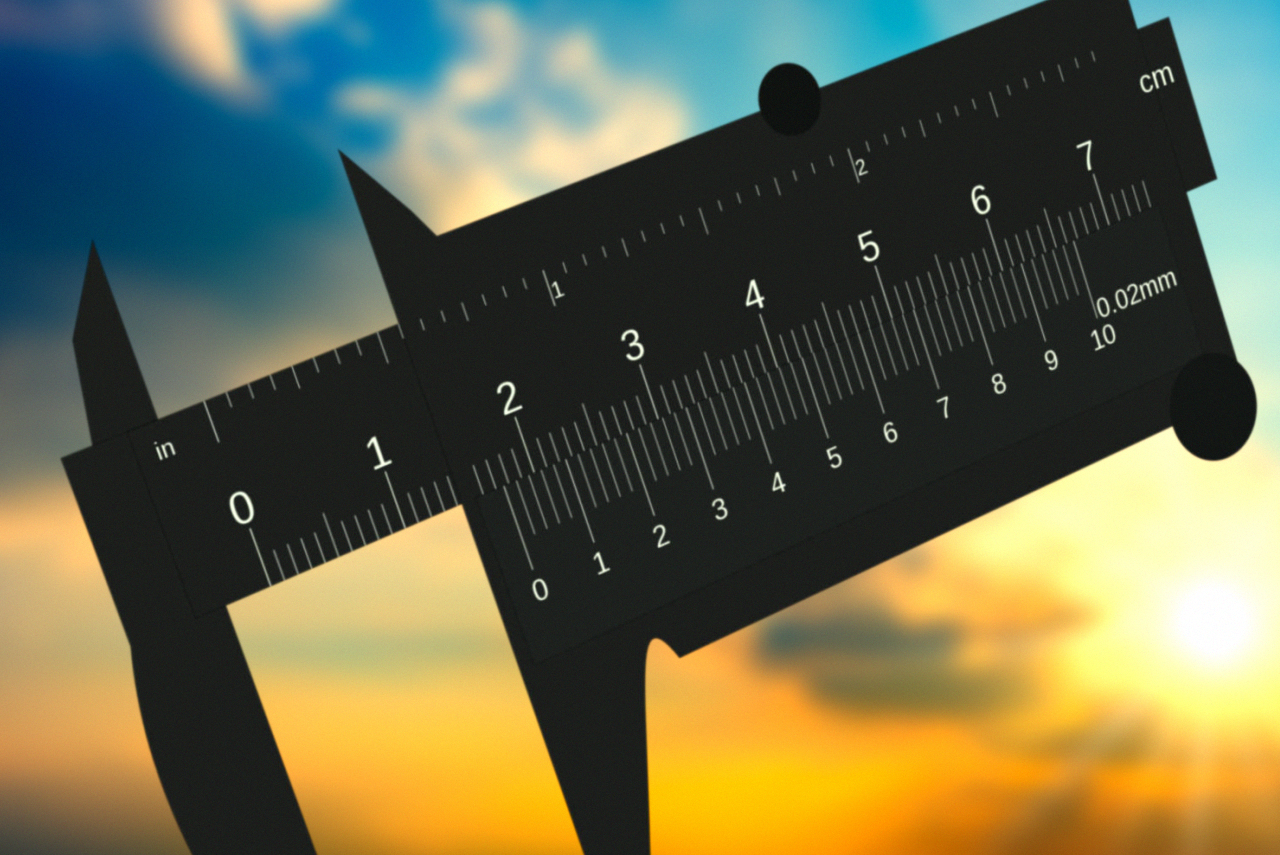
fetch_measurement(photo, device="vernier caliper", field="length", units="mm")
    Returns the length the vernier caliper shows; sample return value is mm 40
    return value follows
mm 17.6
